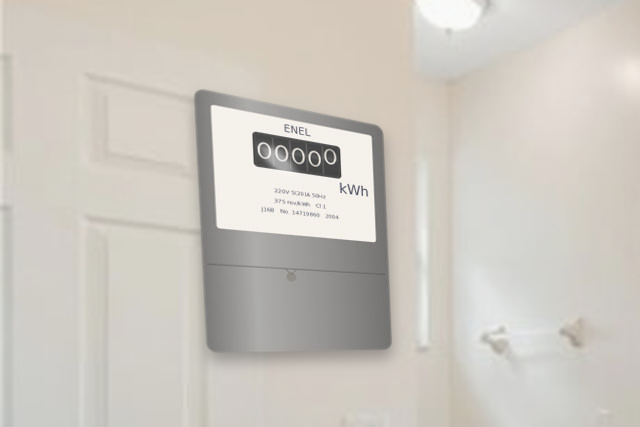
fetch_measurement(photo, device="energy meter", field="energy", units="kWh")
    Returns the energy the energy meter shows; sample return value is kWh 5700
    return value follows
kWh 0
